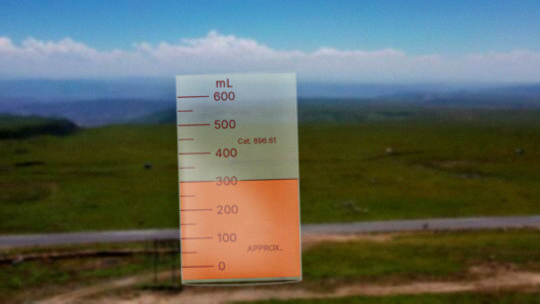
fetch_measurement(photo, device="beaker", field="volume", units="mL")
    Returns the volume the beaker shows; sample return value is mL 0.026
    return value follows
mL 300
